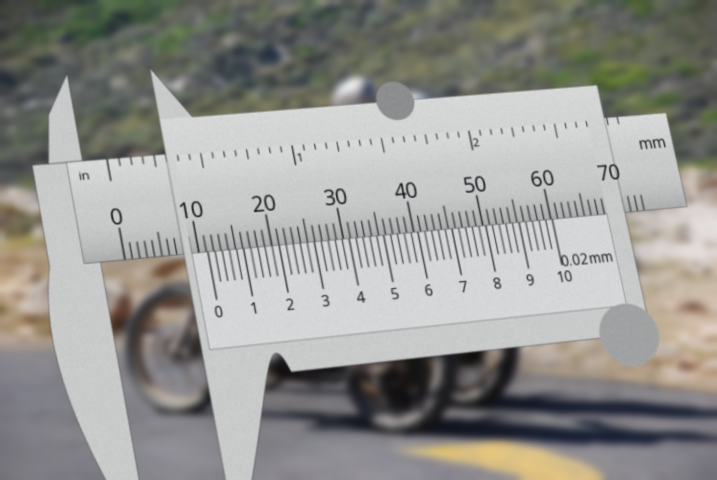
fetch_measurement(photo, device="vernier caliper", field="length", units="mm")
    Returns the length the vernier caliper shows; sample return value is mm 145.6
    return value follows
mm 11.2
